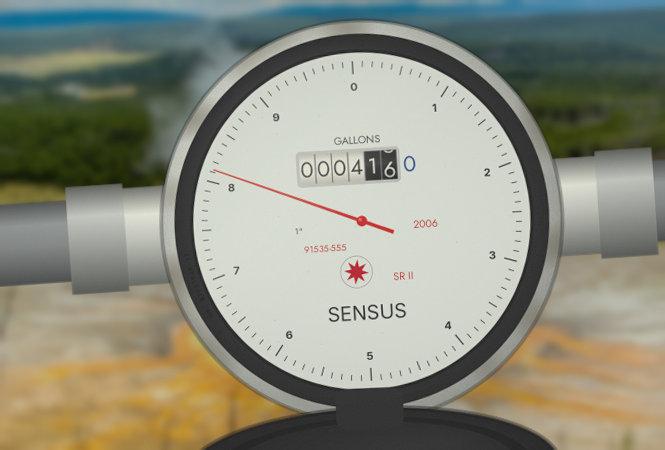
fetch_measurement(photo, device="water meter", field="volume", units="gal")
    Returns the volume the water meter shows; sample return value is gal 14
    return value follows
gal 4158.1
